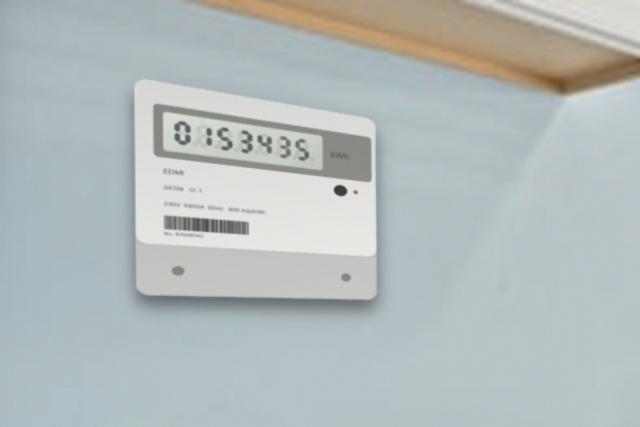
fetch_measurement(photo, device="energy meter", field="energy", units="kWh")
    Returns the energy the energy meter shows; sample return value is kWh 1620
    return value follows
kWh 153435
